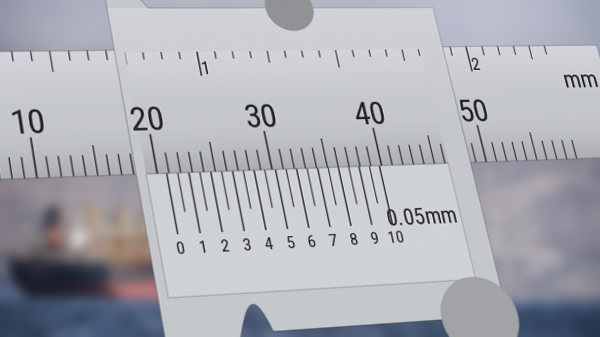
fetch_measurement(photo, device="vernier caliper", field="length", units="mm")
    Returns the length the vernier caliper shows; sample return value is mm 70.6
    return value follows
mm 20.8
